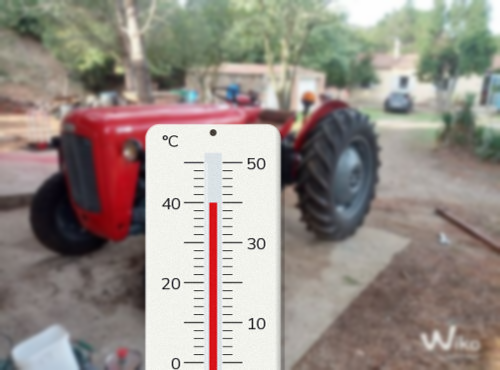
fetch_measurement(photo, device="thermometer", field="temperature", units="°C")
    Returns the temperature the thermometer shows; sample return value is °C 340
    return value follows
°C 40
